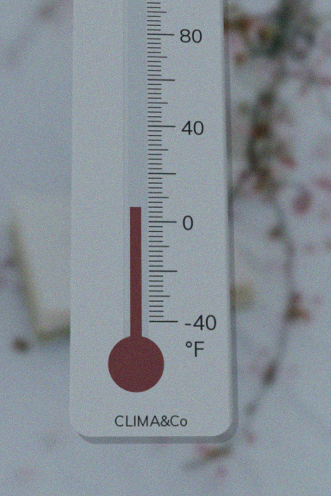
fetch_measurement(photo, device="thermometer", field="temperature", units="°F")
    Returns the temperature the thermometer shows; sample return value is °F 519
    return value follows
°F 6
